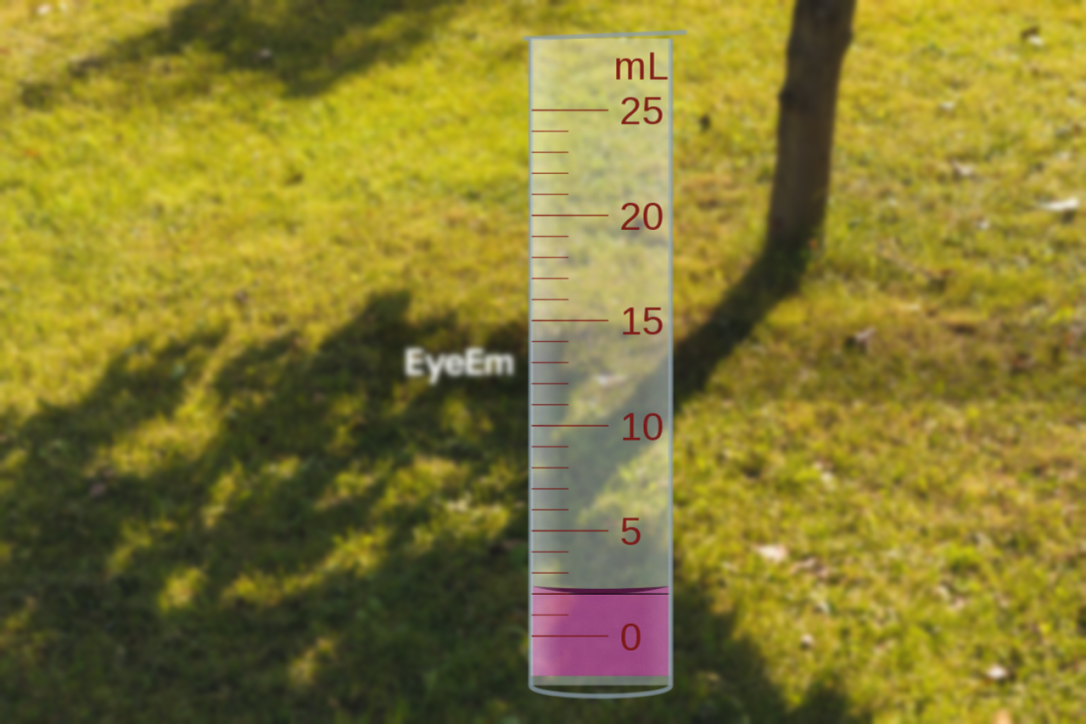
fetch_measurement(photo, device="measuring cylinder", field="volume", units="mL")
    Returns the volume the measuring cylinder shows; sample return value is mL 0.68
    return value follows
mL 2
